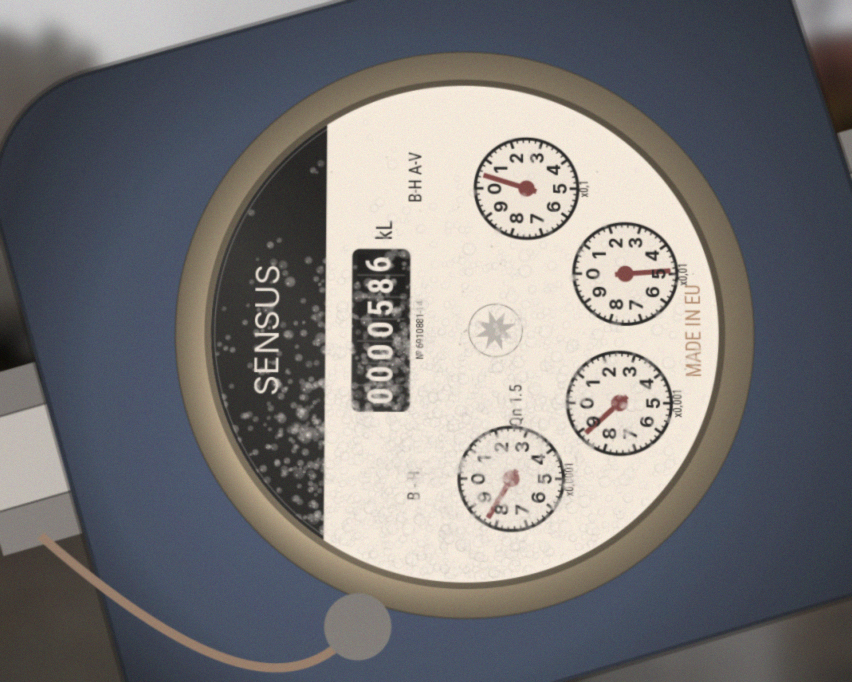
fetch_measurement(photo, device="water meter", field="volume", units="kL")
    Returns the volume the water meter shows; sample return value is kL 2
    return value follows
kL 586.0488
